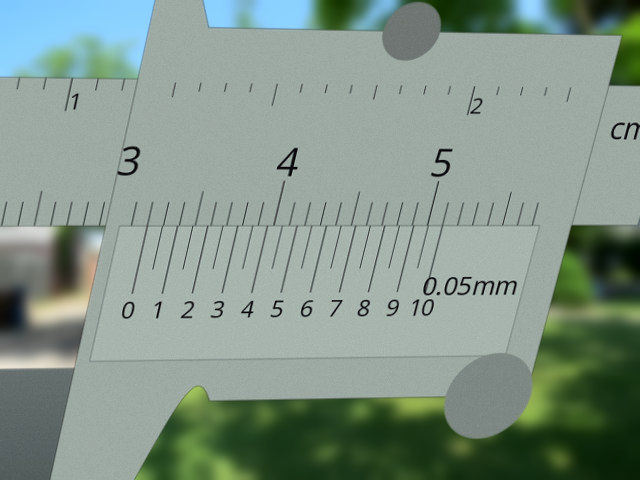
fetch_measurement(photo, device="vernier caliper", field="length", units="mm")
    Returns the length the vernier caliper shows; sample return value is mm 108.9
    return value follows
mm 32.0
